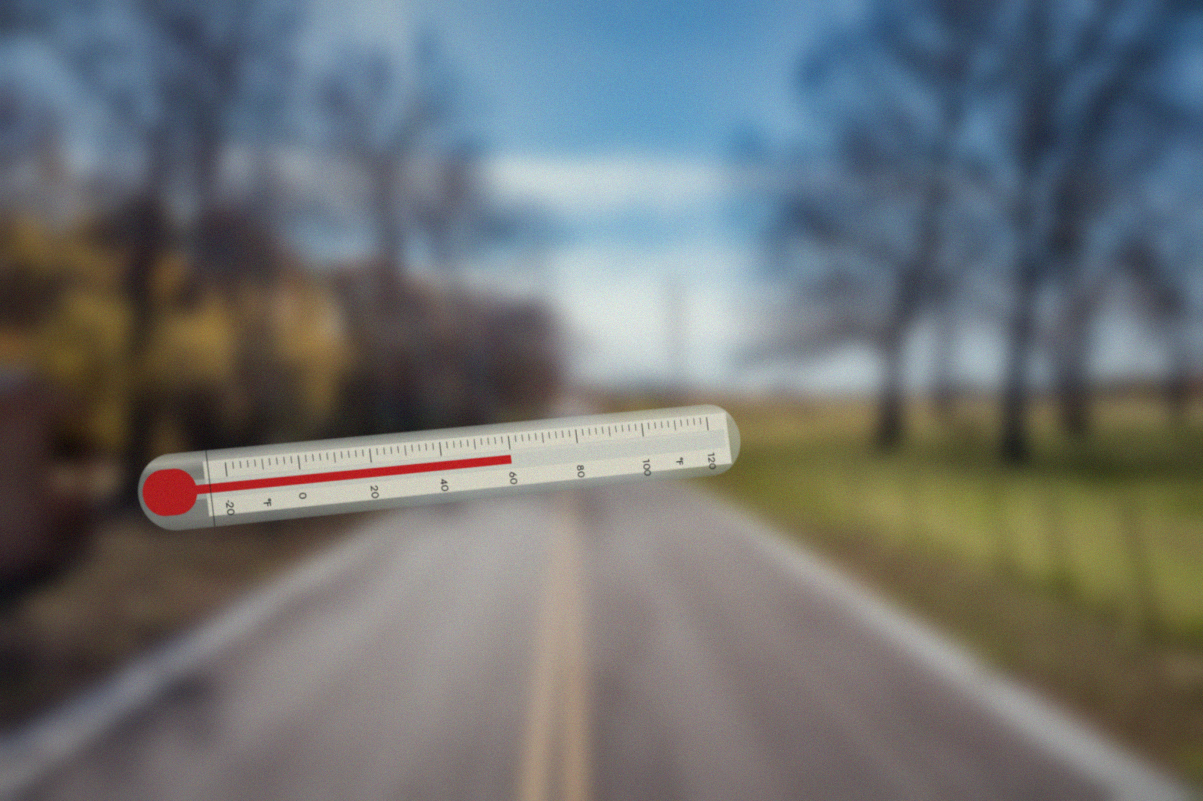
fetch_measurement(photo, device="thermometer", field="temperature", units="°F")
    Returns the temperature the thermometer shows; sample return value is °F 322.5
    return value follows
°F 60
